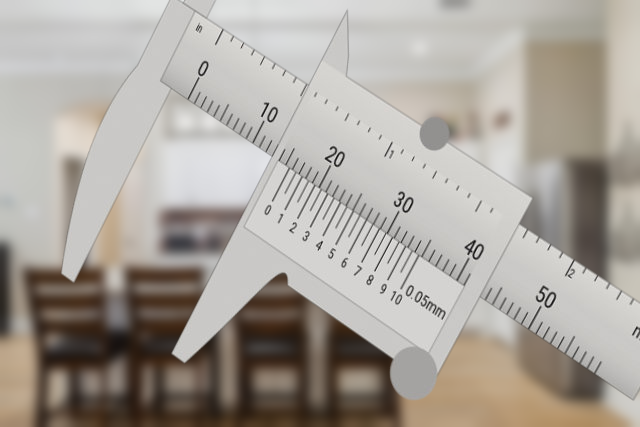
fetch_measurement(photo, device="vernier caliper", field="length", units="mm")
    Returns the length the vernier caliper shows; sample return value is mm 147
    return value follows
mm 15.6
